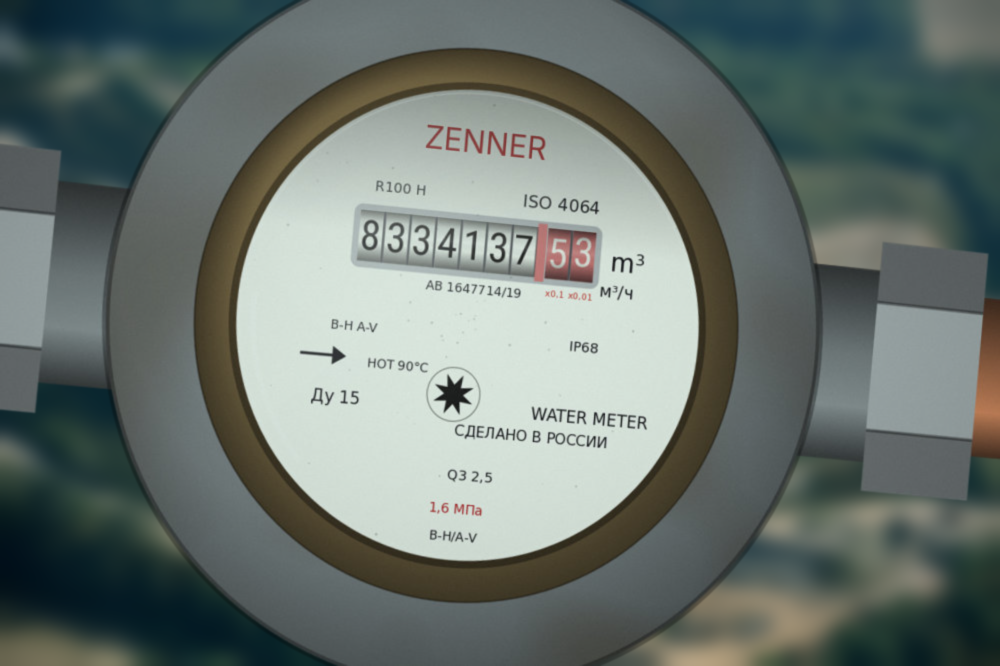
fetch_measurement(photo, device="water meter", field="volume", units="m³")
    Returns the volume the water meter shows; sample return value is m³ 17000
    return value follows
m³ 8334137.53
